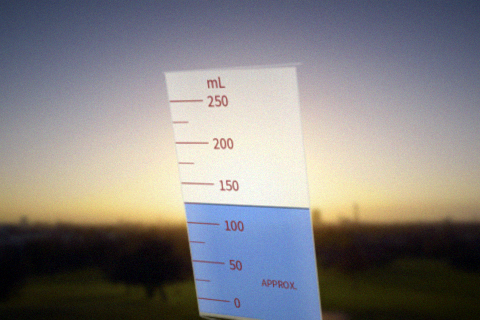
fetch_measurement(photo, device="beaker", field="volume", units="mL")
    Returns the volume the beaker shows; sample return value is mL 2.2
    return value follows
mL 125
